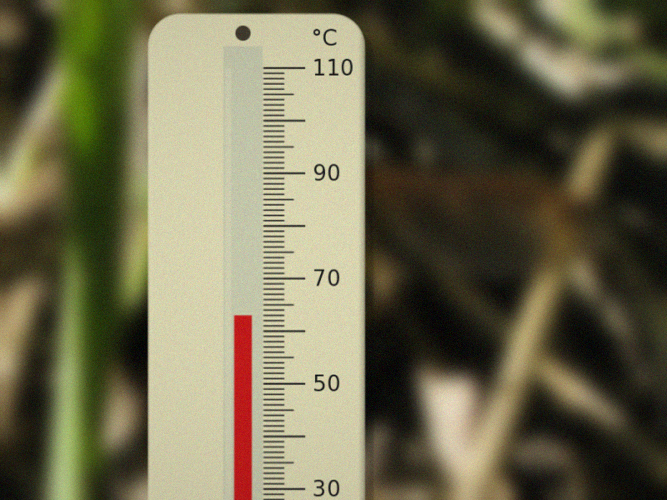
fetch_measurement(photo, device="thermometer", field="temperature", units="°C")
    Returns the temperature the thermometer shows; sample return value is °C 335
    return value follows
°C 63
